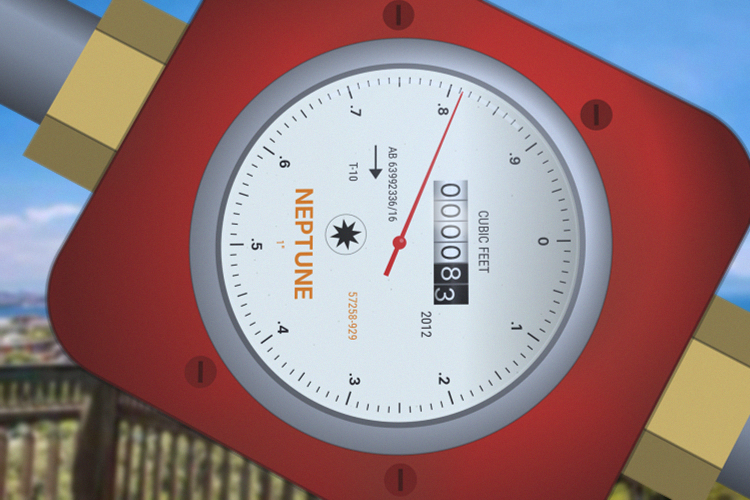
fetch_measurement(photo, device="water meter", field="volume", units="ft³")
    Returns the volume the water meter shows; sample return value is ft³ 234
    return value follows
ft³ 82.81
